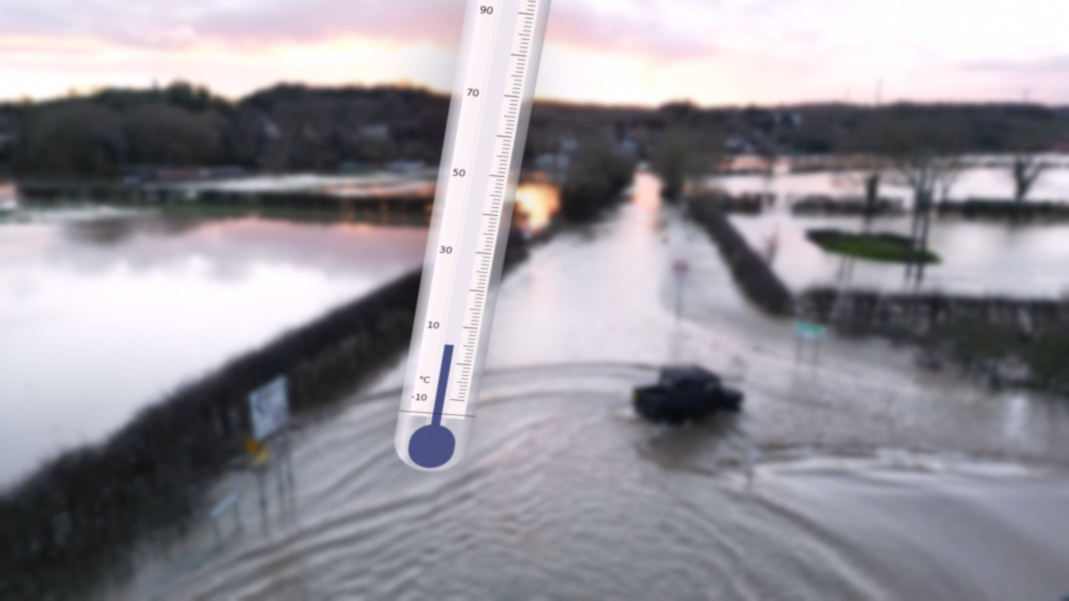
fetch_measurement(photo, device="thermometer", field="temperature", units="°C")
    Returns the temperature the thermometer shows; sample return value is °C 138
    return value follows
°C 5
